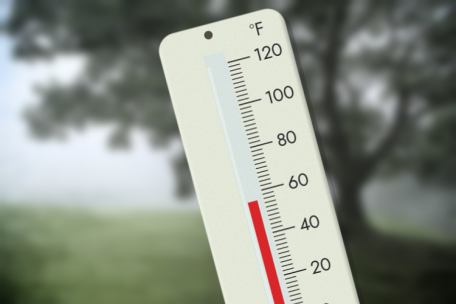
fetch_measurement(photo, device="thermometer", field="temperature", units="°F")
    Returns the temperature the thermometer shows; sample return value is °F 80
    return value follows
°F 56
